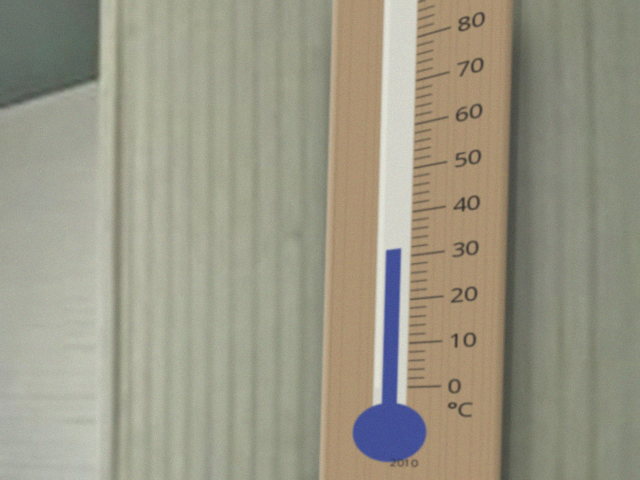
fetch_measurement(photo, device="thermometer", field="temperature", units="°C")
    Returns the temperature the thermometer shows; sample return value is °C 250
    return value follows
°C 32
